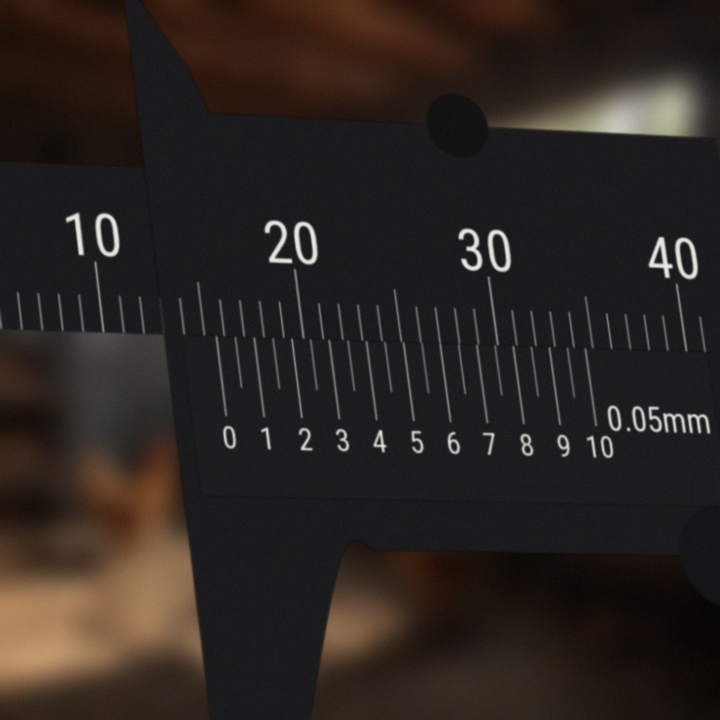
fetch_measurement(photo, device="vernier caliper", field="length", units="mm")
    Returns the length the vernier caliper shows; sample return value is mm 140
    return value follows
mm 15.6
